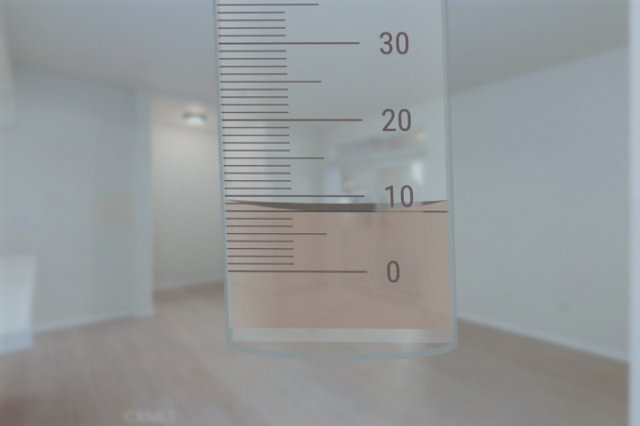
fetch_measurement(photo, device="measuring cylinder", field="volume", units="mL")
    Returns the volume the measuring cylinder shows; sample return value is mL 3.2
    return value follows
mL 8
